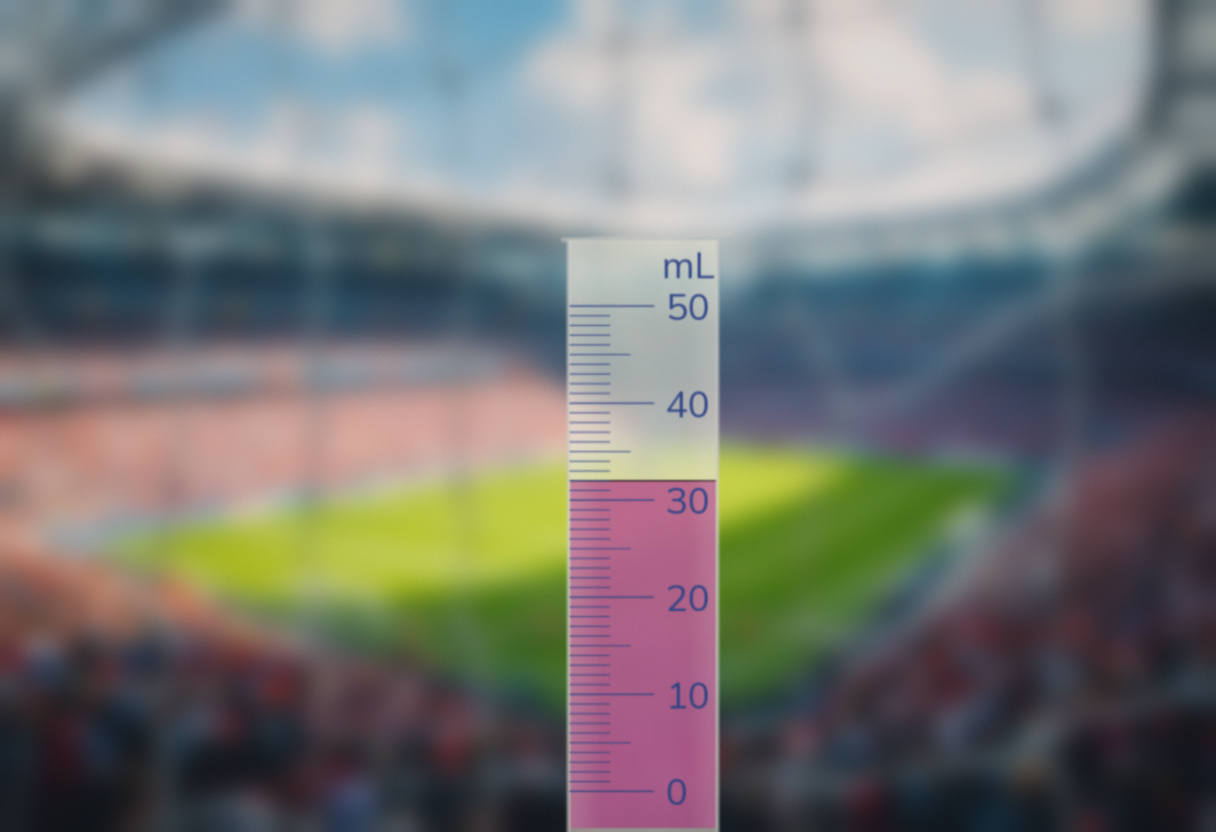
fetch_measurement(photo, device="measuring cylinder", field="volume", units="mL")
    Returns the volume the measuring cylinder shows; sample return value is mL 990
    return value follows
mL 32
